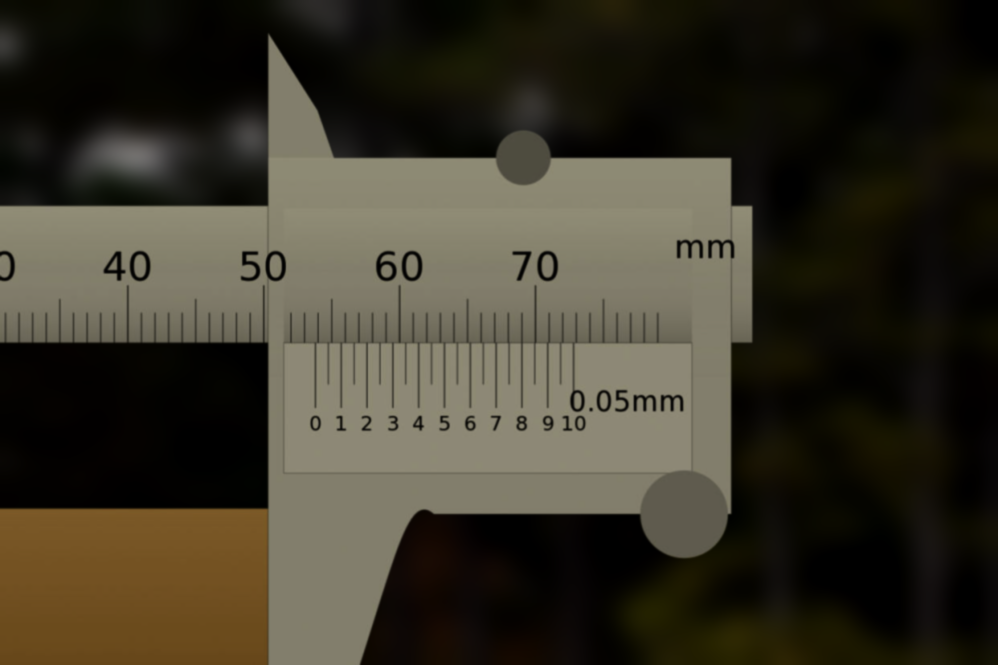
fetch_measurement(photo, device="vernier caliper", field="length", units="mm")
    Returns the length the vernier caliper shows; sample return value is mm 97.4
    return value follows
mm 53.8
